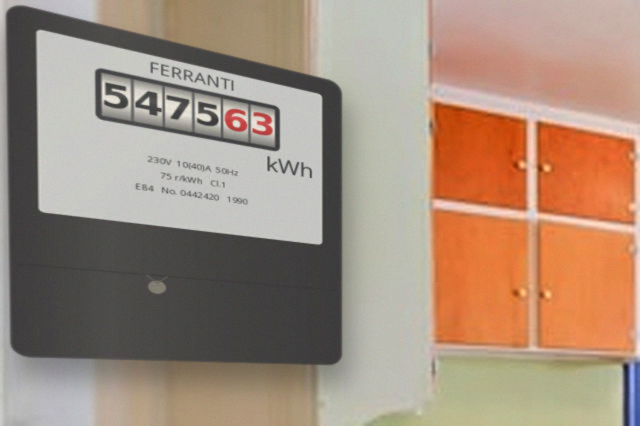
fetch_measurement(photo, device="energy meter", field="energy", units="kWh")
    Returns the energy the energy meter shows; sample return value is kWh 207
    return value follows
kWh 5475.63
